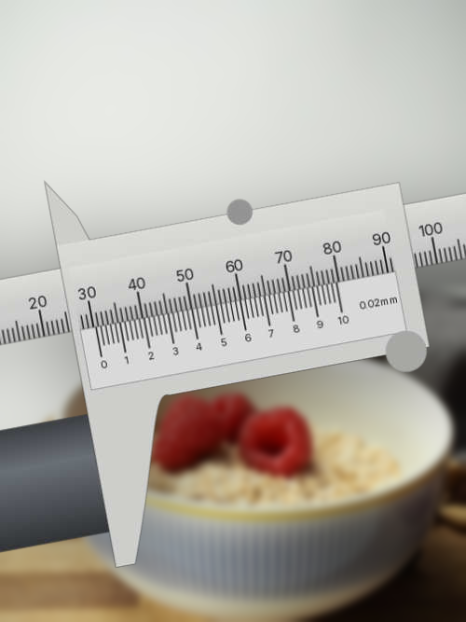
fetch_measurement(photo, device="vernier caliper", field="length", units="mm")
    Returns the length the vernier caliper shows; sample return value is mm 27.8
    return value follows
mm 30.5
